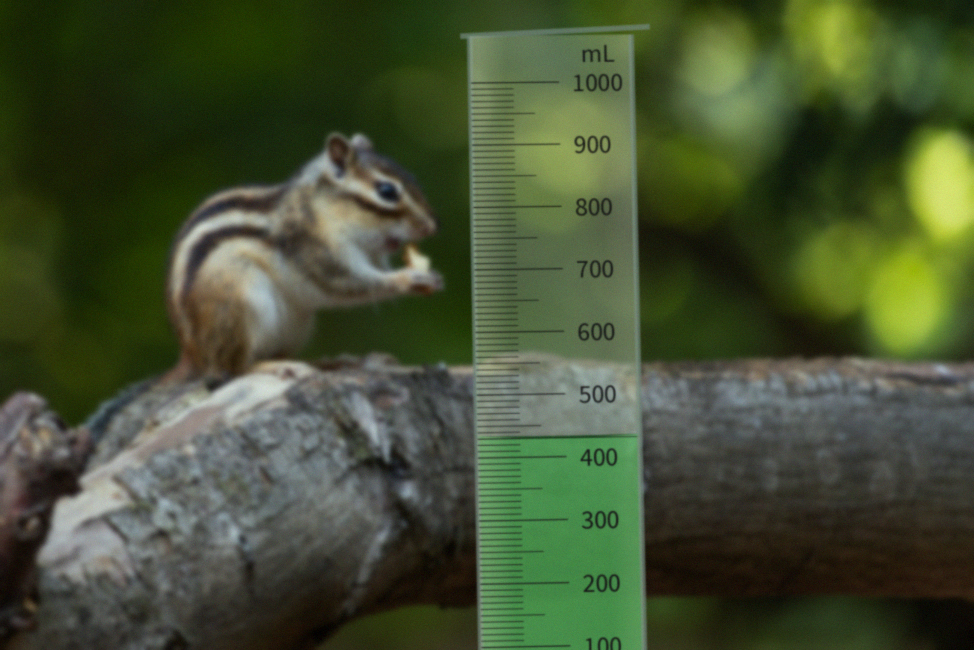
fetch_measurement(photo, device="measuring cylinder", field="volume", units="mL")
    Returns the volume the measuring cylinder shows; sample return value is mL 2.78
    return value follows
mL 430
